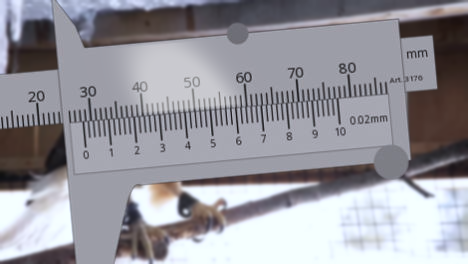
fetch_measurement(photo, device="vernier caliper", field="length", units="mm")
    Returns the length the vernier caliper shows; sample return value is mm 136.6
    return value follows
mm 28.5
